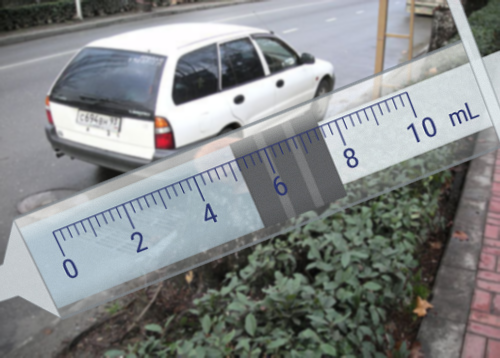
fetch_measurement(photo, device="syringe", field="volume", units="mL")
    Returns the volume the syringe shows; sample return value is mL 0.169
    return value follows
mL 5.2
